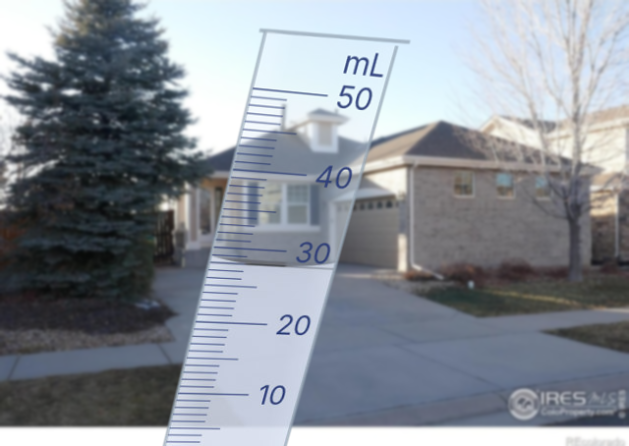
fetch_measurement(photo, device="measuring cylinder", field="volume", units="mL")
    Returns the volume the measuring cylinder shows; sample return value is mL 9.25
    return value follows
mL 28
